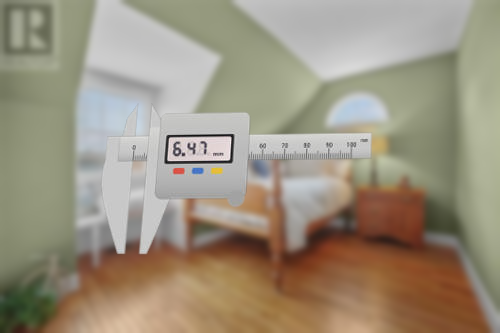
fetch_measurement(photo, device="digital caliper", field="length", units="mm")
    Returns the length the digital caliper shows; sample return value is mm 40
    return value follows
mm 6.47
